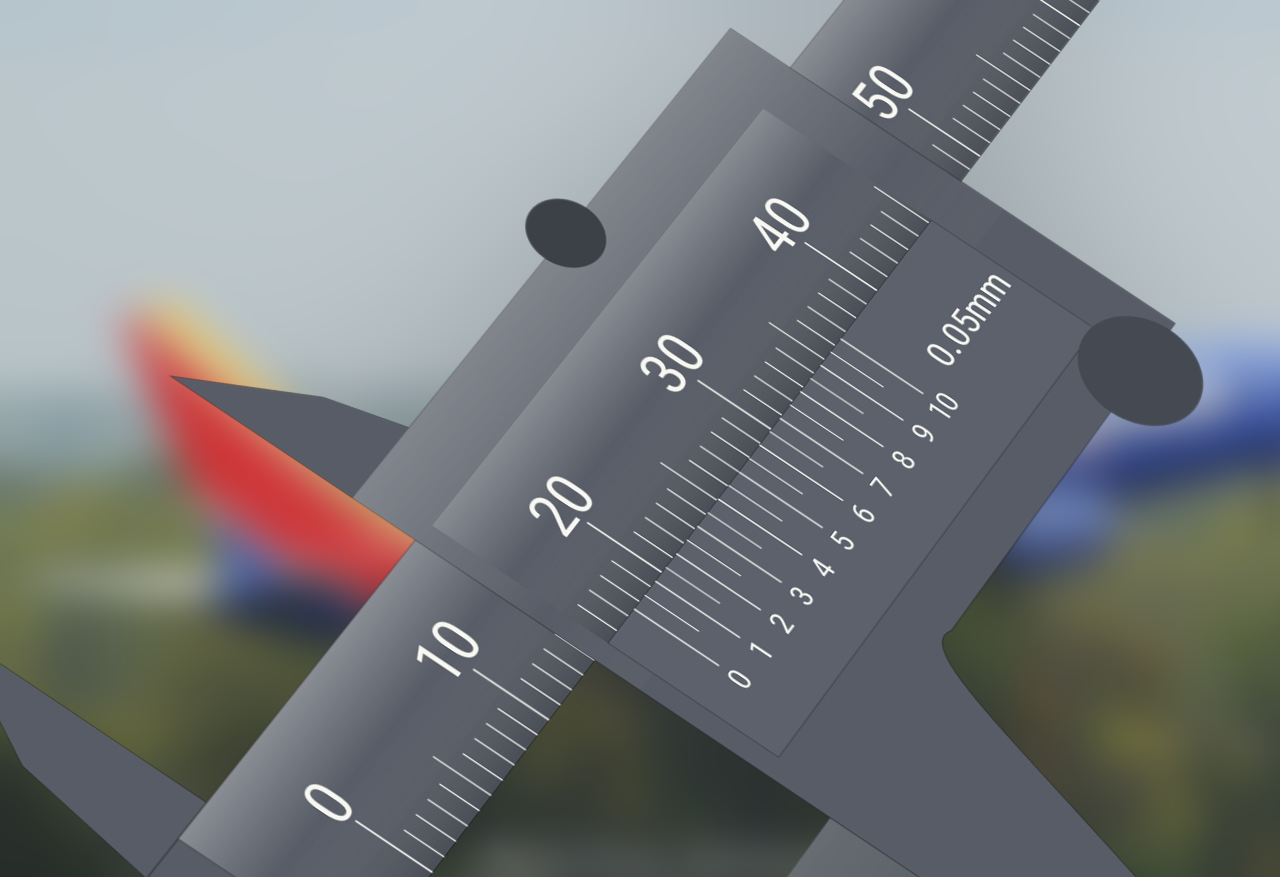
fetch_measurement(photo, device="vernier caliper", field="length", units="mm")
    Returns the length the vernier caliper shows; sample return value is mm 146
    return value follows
mm 17.5
